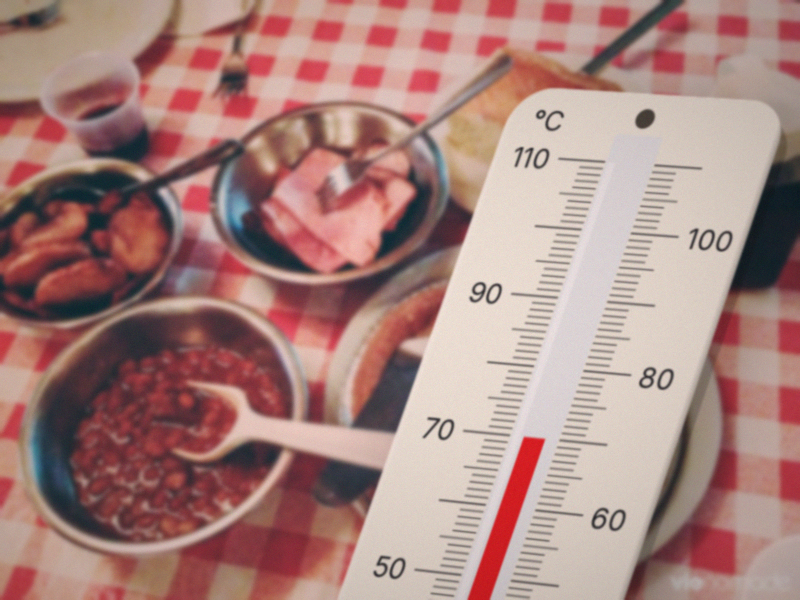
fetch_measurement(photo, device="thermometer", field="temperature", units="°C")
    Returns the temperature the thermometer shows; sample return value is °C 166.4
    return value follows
°C 70
